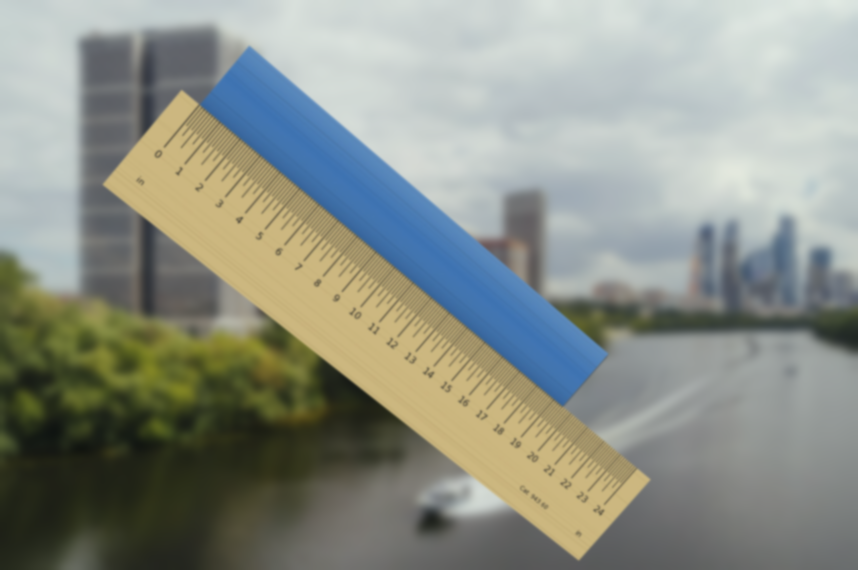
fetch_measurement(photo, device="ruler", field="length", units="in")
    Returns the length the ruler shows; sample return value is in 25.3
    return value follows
in 19.5
